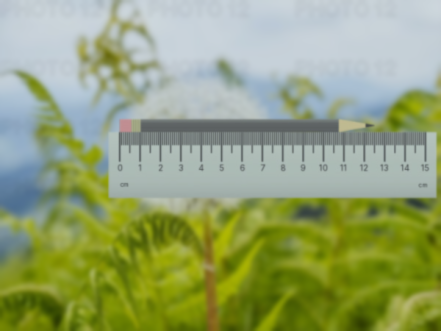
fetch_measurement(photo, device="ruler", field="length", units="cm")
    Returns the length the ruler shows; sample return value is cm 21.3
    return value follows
cm 12.5
